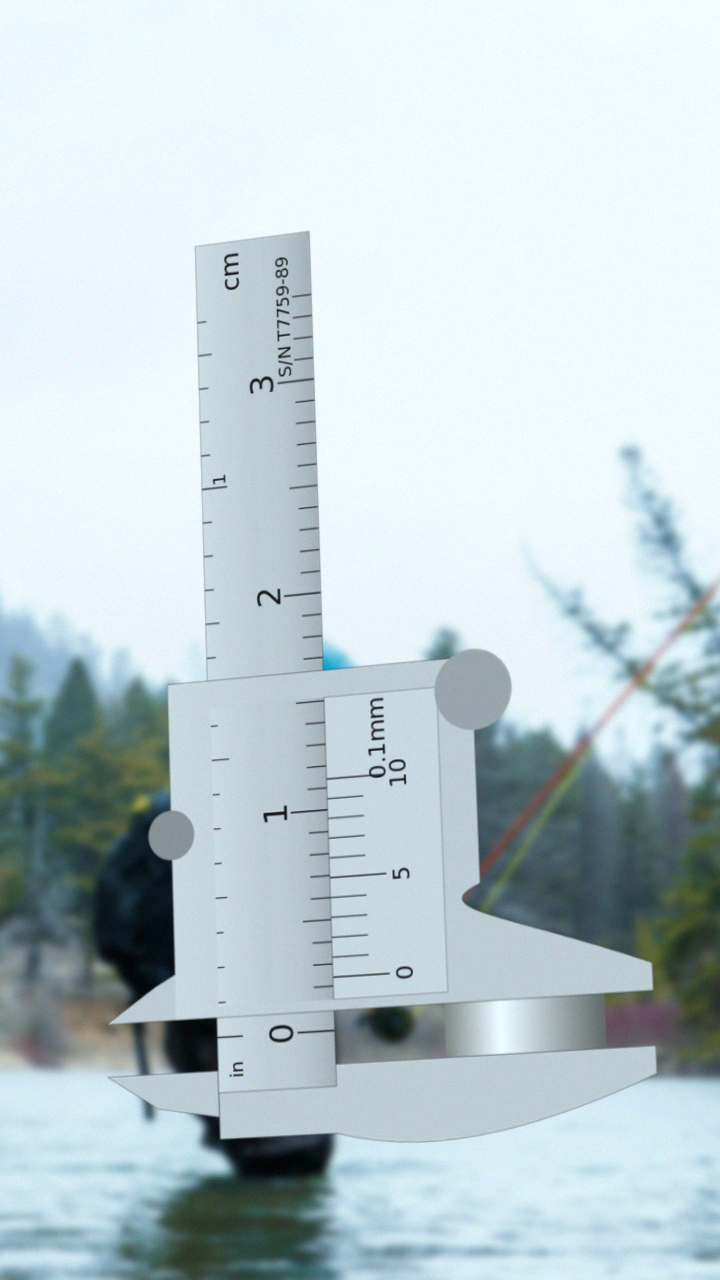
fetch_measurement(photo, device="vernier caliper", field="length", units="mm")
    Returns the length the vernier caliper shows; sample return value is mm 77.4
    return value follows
mm 2.4
